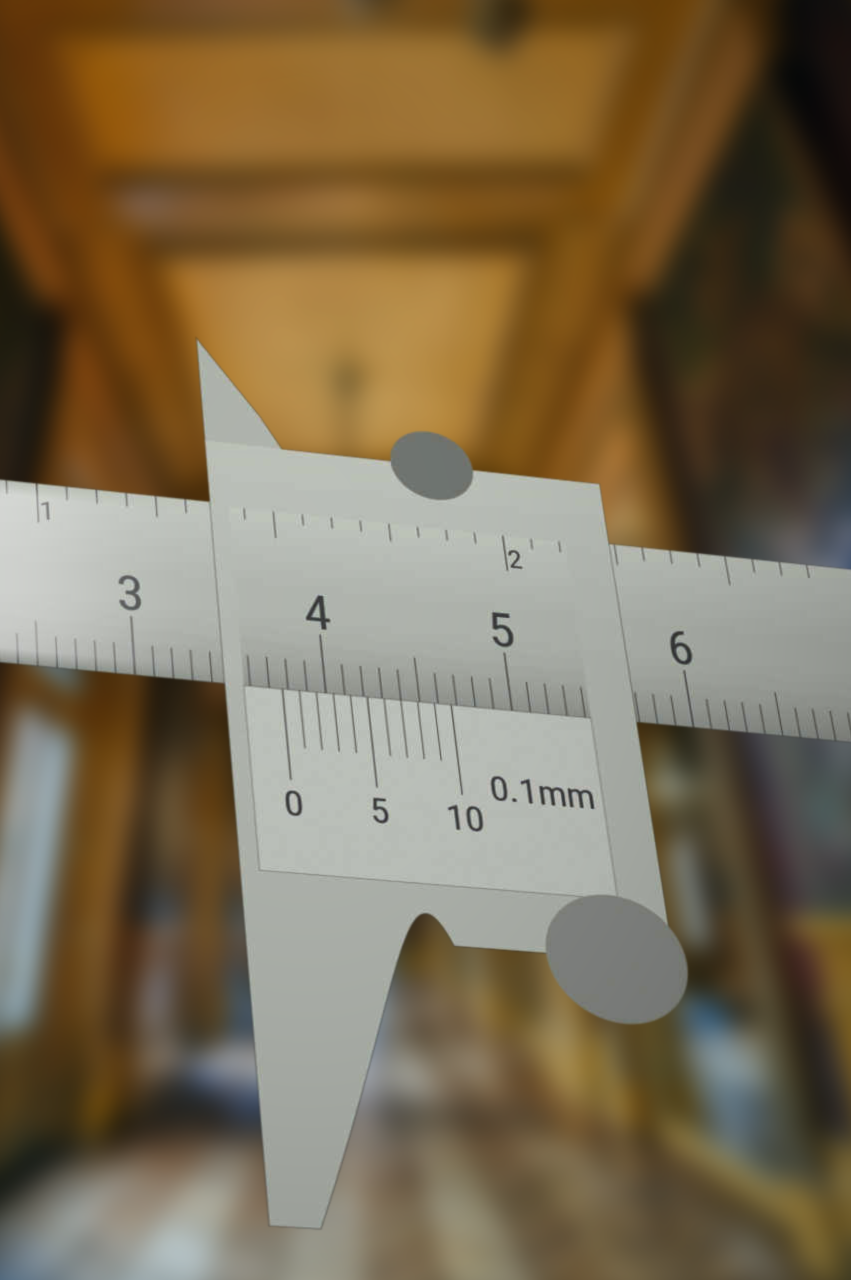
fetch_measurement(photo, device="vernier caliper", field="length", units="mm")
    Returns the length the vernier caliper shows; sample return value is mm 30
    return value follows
mm 37.7
